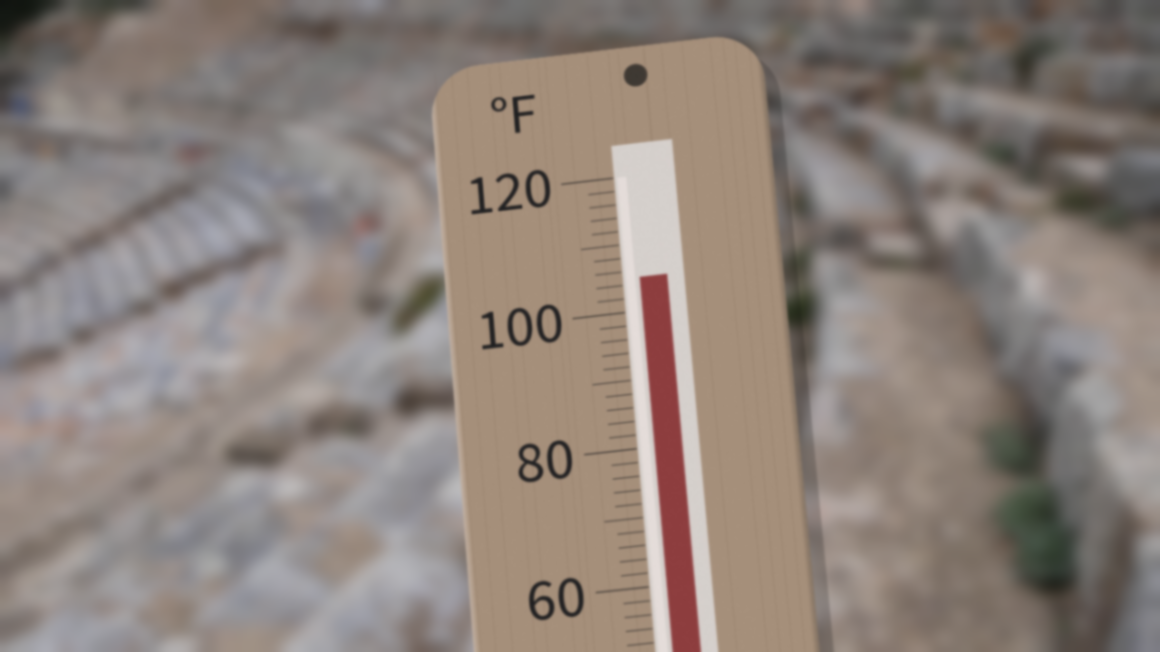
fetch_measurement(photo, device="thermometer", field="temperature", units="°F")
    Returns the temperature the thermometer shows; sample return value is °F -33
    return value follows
°F 105
